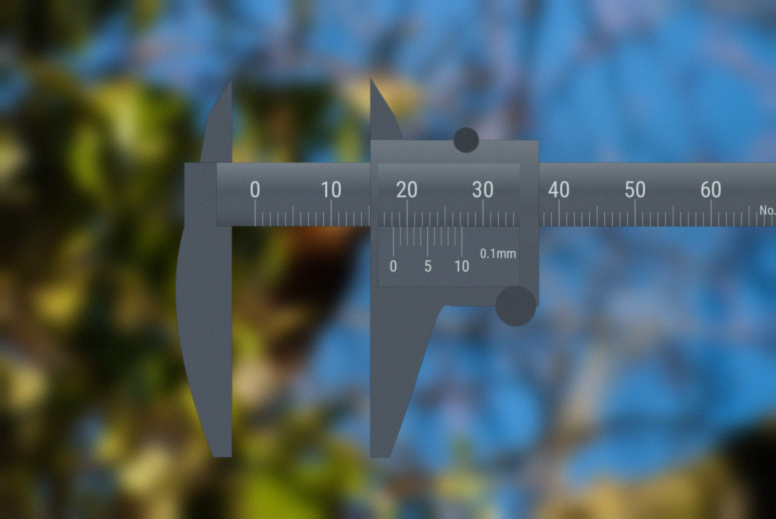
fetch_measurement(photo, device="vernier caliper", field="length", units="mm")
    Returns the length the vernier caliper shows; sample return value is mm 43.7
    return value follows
mm 18.2
